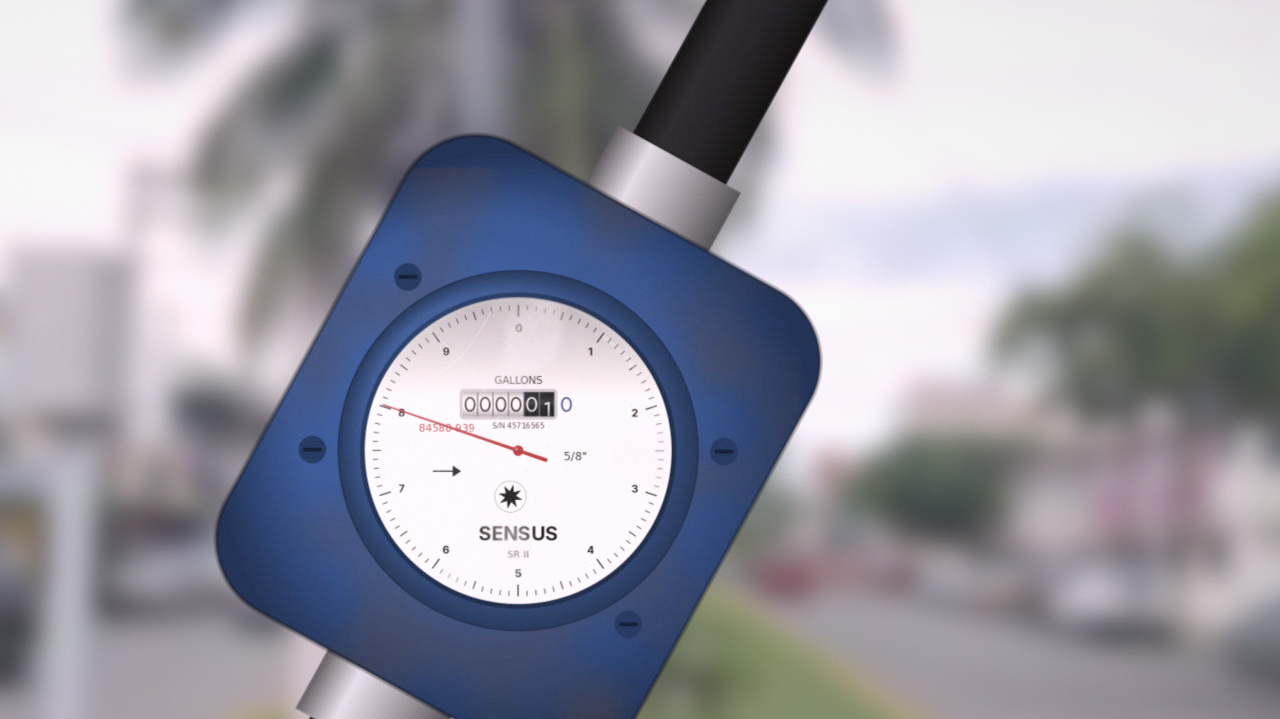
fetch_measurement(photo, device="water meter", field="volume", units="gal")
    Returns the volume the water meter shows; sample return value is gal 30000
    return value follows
gal 8.0
